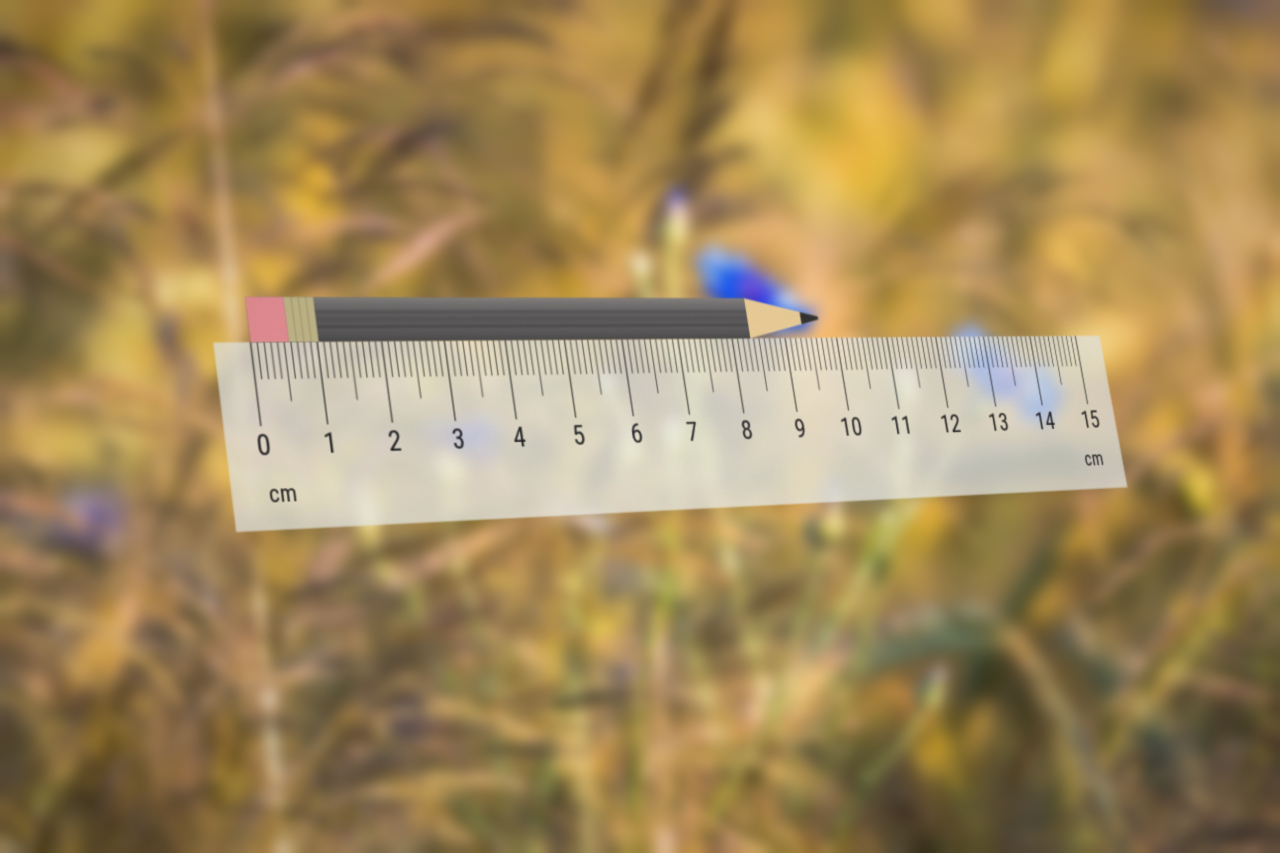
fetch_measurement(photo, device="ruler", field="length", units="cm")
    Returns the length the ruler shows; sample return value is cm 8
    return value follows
cm 9.7
